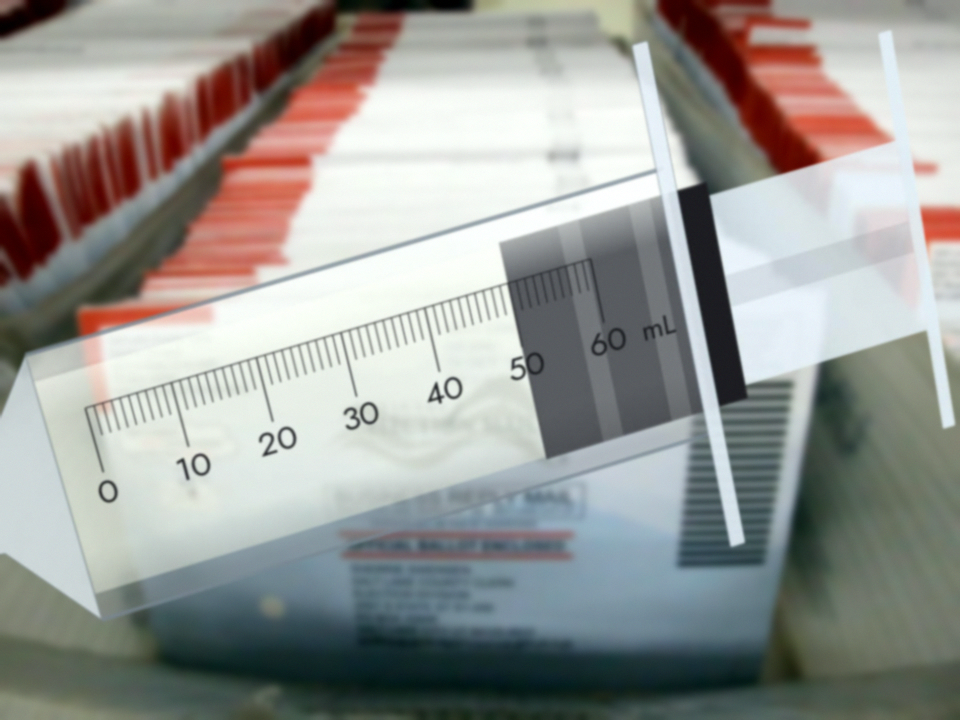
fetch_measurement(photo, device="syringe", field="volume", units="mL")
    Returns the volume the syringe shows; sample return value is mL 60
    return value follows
mL 50
